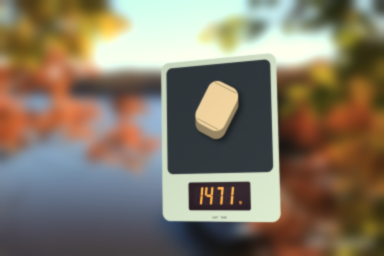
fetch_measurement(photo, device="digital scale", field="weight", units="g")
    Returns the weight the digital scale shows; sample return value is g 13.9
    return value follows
g 1471
